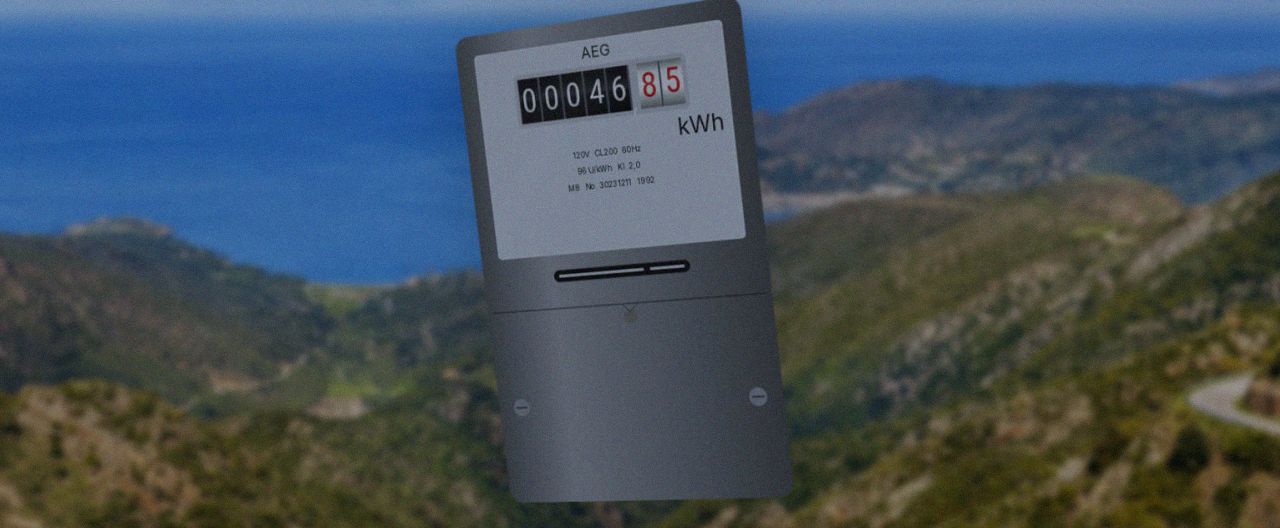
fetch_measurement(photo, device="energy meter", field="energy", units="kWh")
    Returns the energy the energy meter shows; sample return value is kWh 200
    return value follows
kWh 46.85
